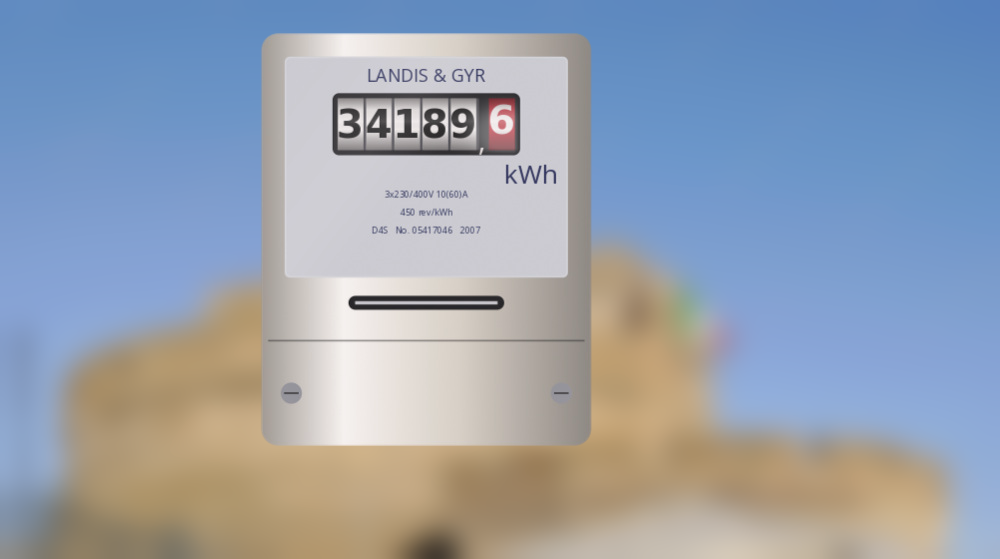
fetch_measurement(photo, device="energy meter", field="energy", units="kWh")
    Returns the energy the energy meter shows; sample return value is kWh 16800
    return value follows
kWh 34189.6
